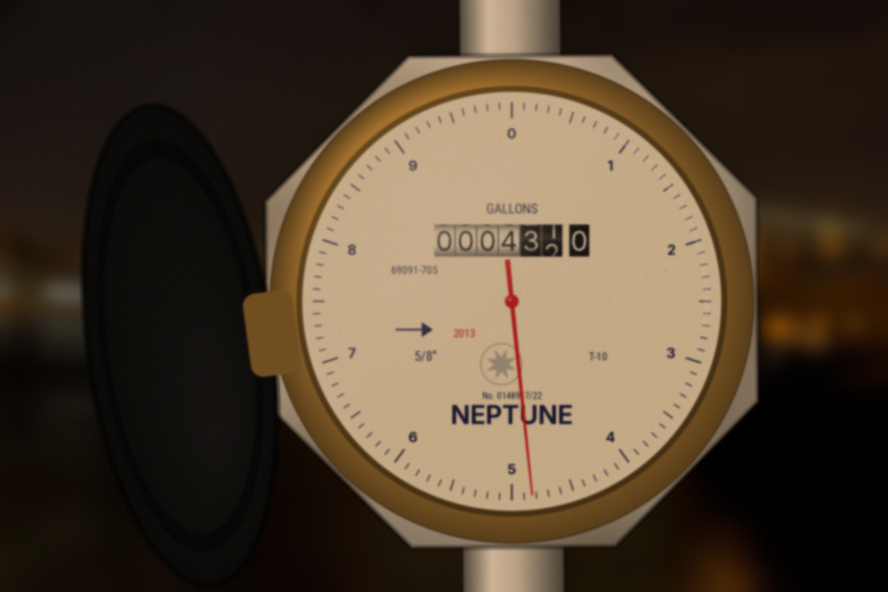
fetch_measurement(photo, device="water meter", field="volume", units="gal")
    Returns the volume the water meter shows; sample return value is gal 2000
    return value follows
gal 4314.8
